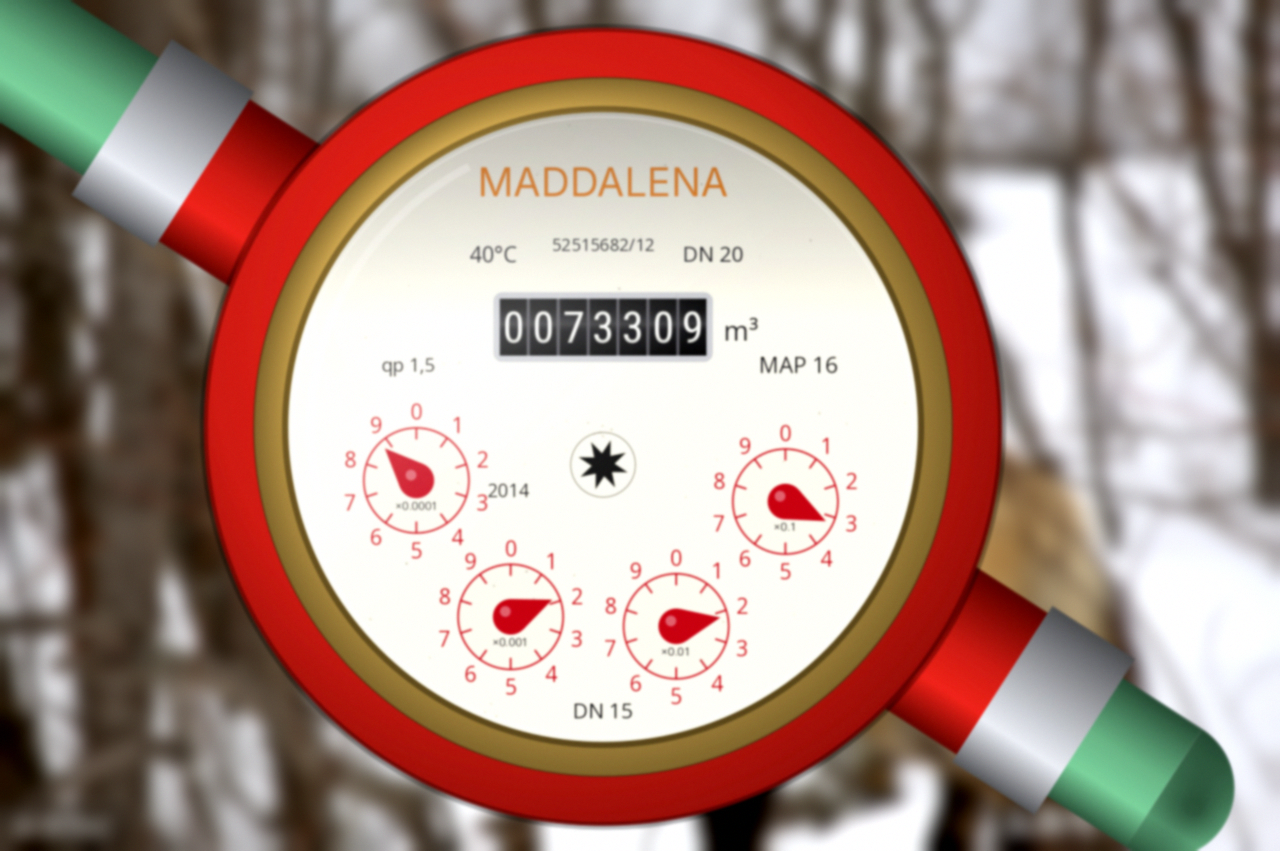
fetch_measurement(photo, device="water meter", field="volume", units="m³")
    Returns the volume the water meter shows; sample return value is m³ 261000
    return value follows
m³ 73309.3218
